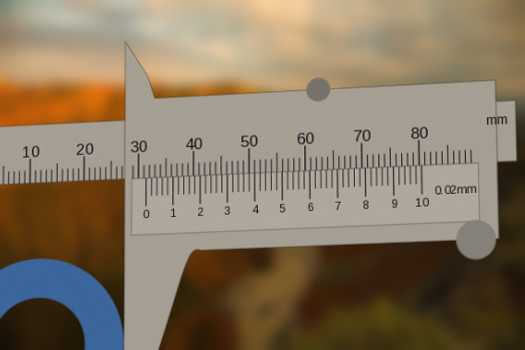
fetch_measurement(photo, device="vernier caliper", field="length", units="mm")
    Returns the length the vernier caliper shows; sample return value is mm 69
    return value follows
mm 31.4
